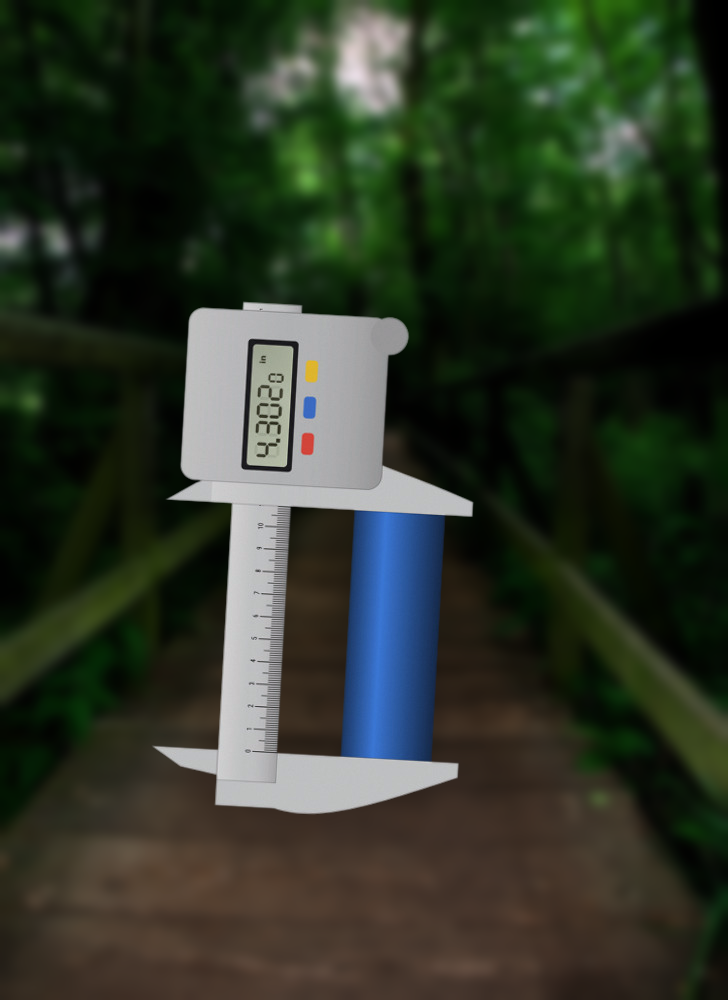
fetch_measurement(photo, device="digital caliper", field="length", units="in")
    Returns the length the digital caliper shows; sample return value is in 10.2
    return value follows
in 4.3020
